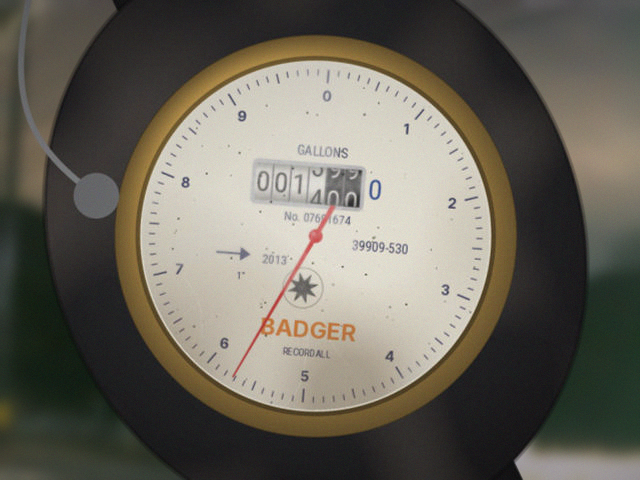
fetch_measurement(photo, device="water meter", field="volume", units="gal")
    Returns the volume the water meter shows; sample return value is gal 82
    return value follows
gal 13995.7
